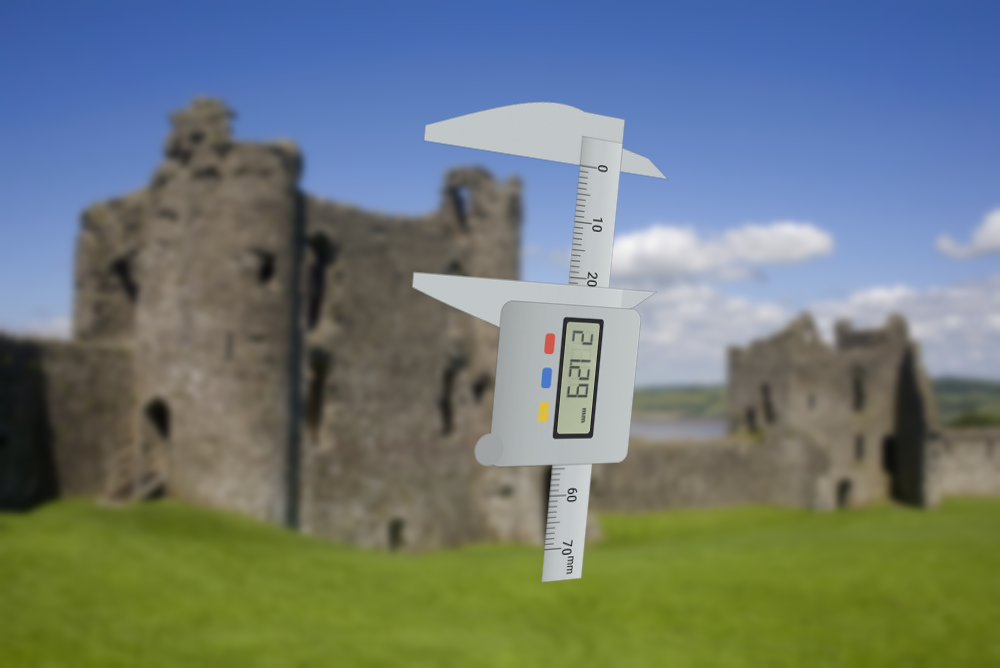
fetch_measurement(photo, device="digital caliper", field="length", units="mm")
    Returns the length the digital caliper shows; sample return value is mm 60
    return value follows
mm 21.29
